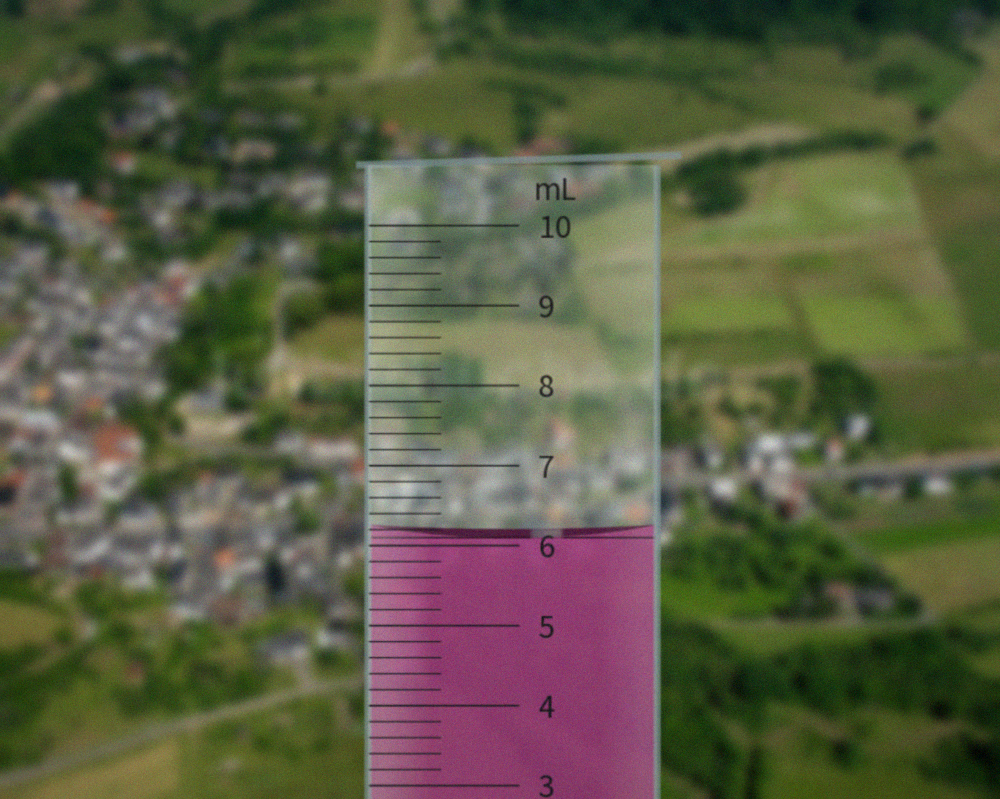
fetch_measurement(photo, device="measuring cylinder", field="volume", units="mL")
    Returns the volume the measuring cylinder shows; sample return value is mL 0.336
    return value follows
mL 6.1
